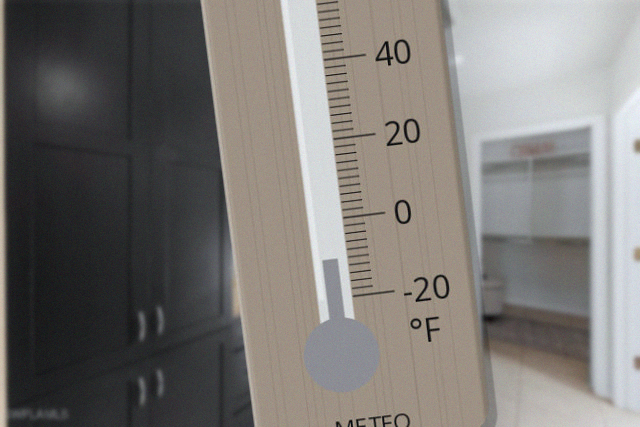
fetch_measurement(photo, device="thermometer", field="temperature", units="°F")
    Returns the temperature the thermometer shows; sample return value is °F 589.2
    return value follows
°F -10
